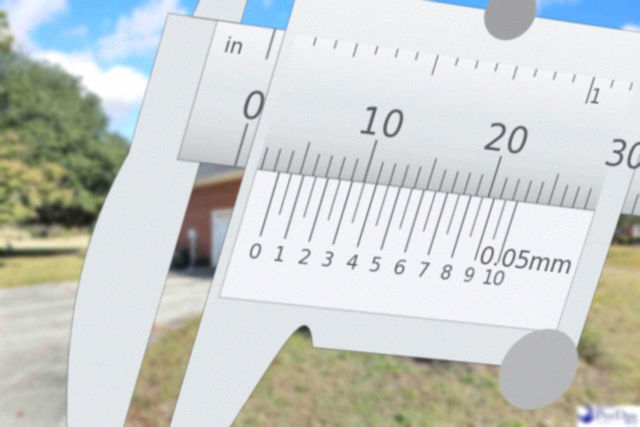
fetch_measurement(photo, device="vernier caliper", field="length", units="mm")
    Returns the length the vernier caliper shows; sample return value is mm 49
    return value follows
mm 3.4
